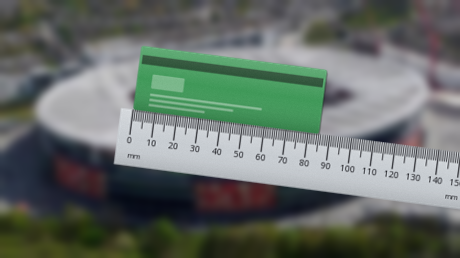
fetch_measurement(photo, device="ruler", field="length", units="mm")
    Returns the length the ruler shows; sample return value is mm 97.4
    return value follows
mm 85
